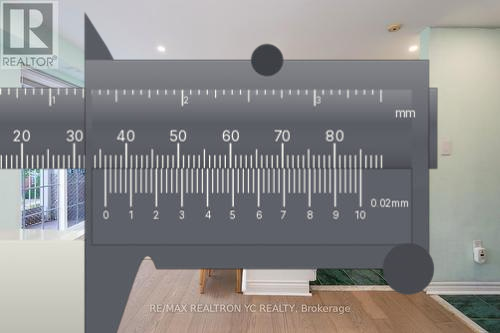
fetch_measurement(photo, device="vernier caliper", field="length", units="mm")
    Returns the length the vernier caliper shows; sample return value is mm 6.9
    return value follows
mm 36.0
